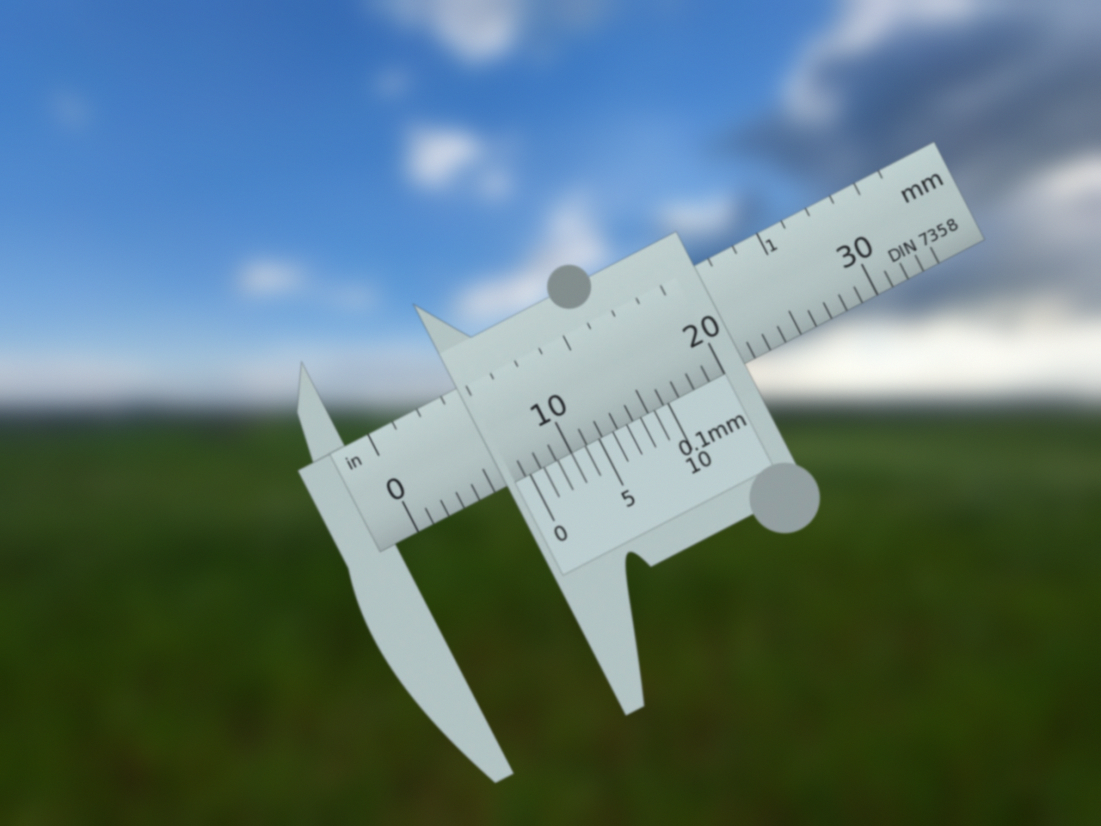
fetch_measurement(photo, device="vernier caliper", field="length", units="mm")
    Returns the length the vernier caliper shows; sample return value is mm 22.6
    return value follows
mm 7.3
